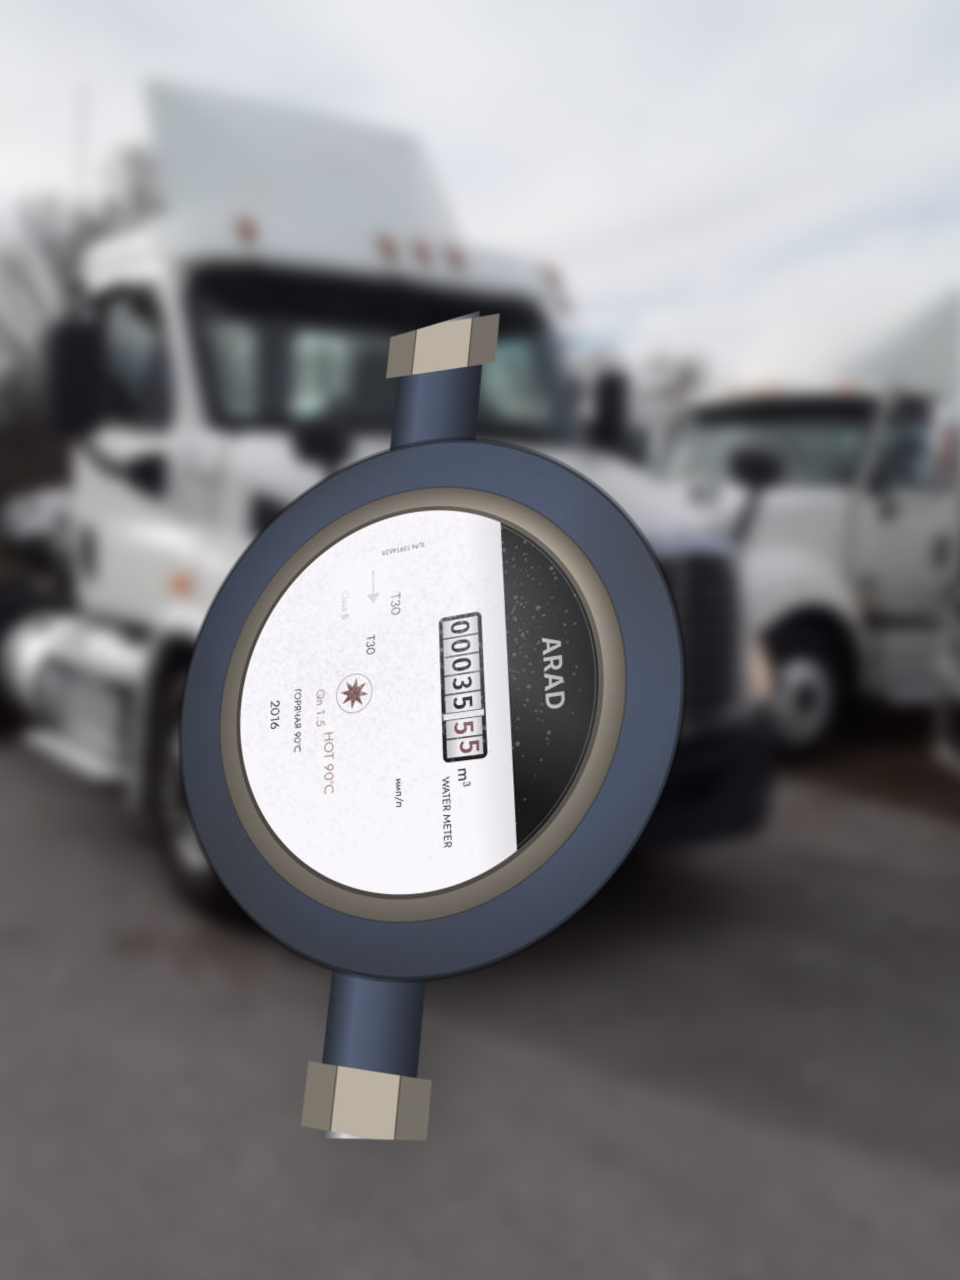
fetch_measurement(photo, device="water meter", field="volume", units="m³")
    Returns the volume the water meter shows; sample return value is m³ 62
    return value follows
m³ 35.55
